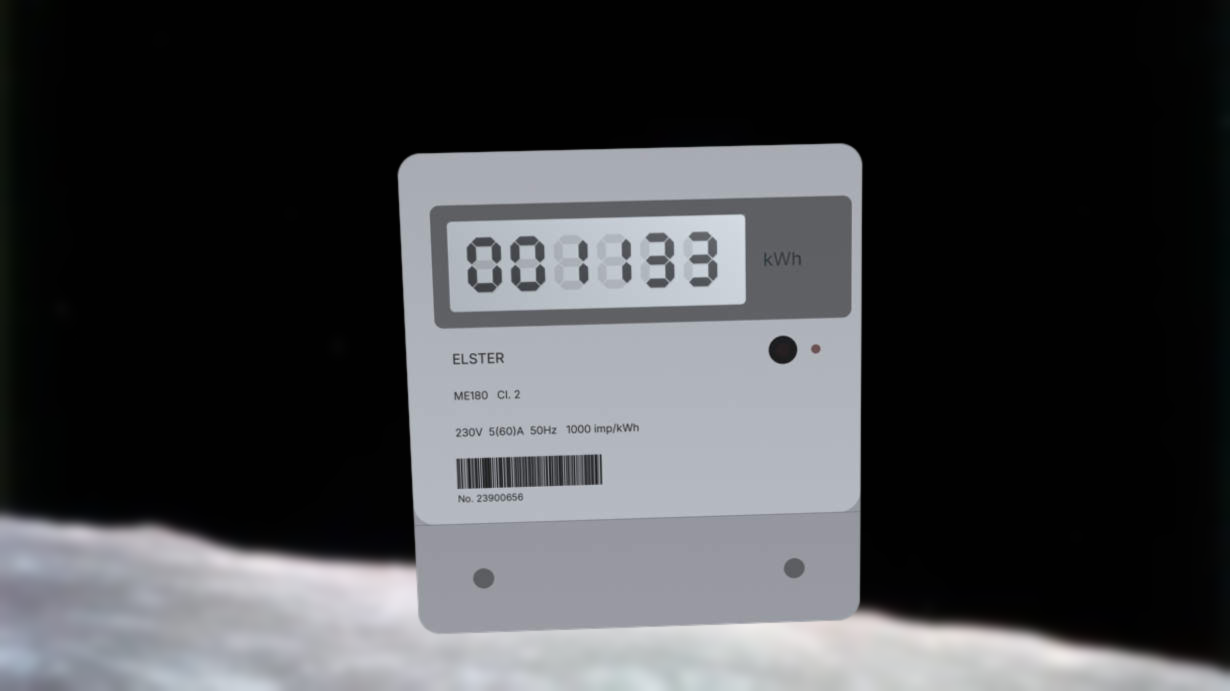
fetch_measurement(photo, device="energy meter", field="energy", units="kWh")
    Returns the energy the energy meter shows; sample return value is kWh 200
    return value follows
kWh 1133
